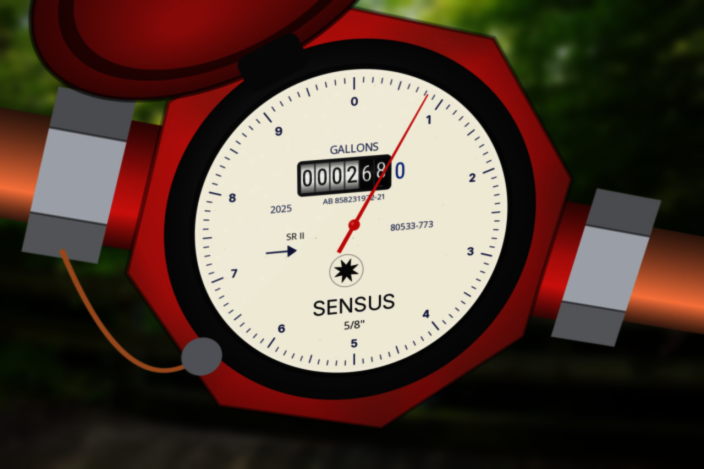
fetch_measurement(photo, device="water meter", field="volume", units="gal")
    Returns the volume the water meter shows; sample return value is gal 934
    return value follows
gal 2680.8
